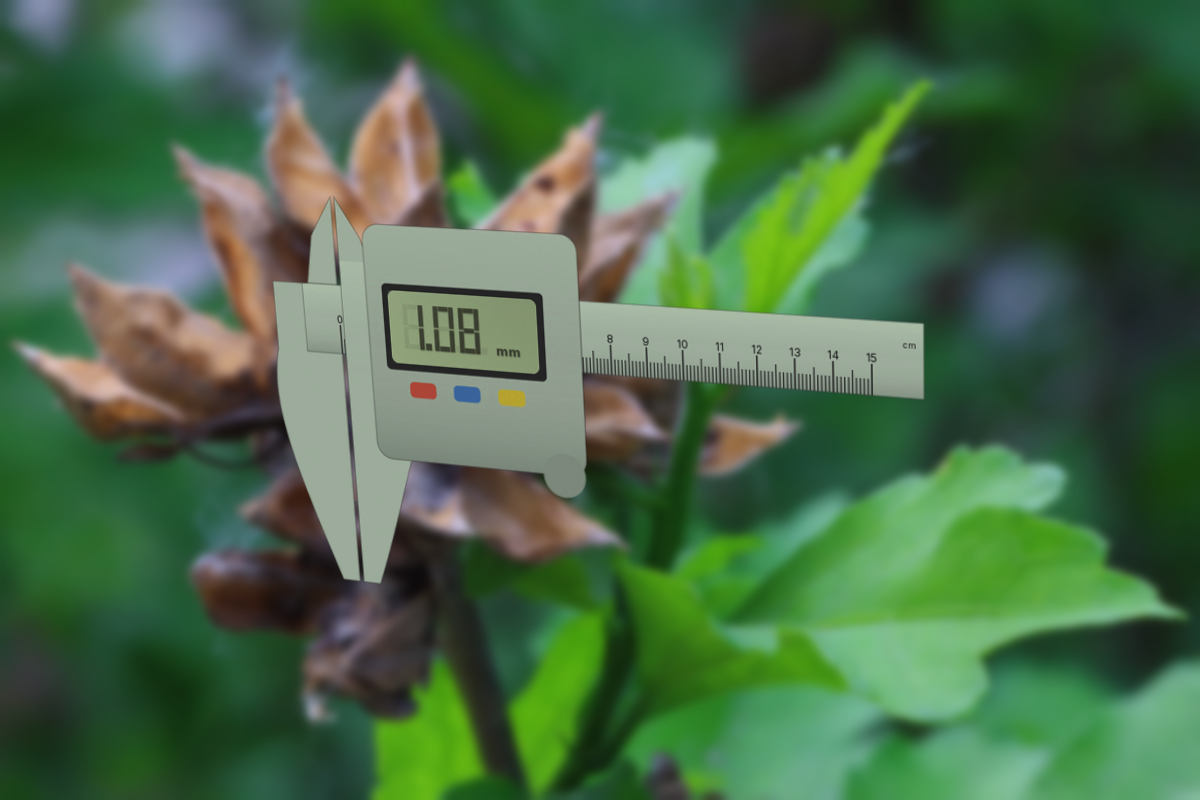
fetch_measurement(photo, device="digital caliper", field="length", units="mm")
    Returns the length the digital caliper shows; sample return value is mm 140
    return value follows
mm 1.08
